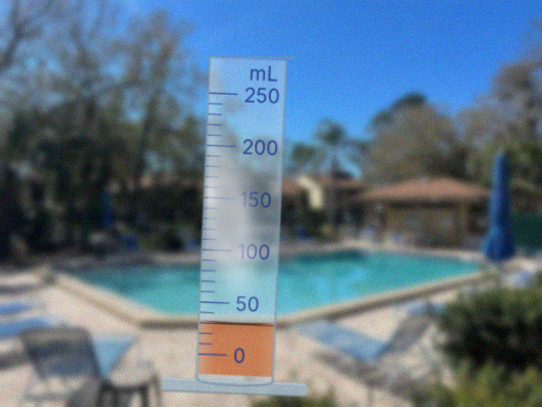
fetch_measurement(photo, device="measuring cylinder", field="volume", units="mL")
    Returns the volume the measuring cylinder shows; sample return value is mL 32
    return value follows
mL 30
